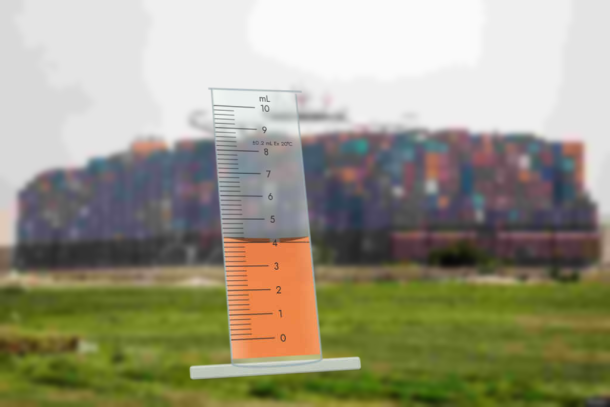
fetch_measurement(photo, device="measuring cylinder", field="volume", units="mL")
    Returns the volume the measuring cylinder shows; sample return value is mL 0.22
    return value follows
mL 4
